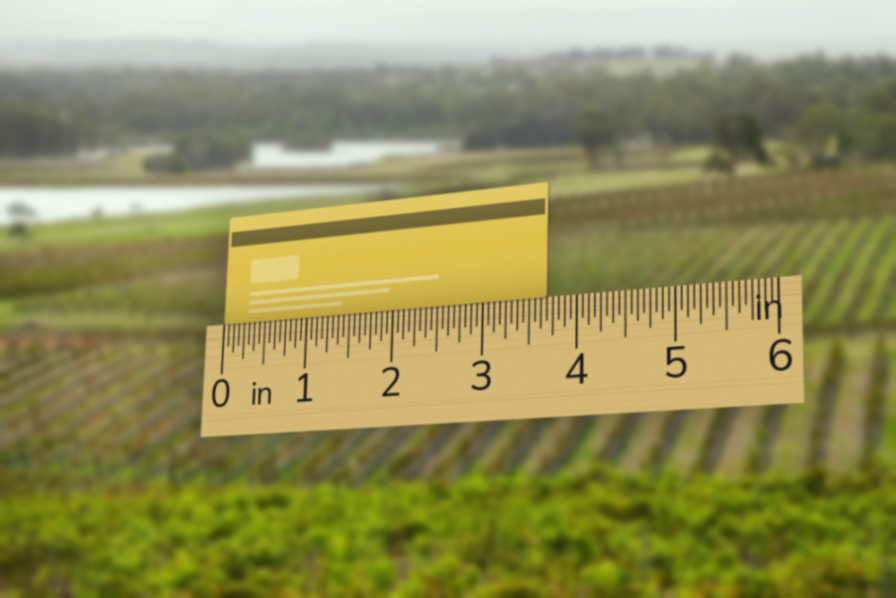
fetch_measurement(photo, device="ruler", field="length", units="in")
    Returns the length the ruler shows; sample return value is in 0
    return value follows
in 3.6875
